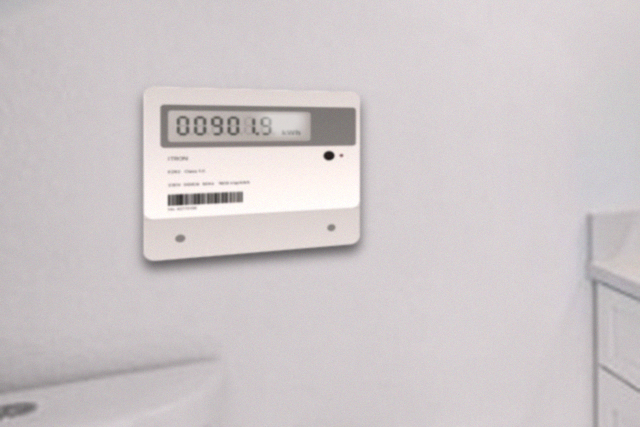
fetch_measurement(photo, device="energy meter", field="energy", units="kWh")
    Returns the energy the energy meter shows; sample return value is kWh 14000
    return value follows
kWh 901.9
